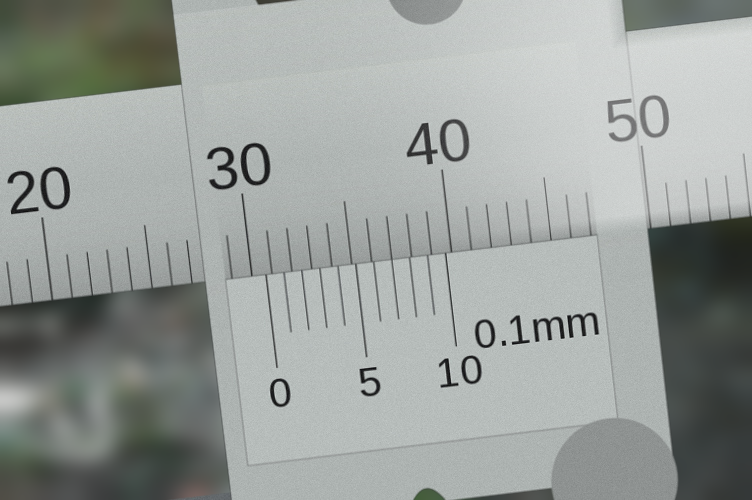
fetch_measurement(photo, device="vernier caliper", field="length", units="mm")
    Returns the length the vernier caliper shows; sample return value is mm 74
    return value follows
mm 30.7
